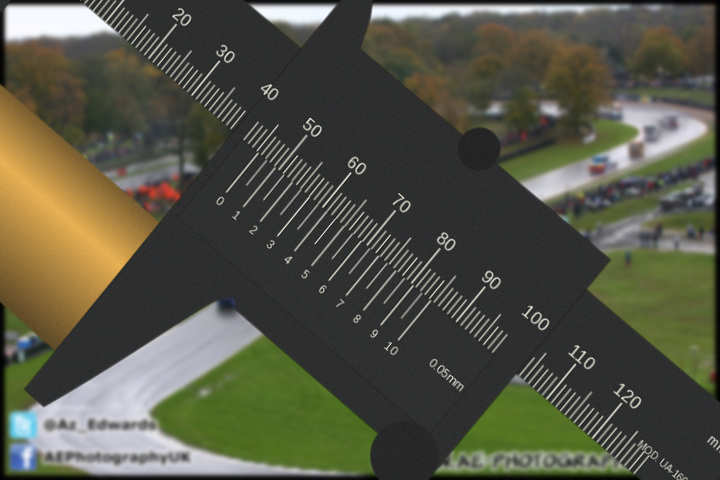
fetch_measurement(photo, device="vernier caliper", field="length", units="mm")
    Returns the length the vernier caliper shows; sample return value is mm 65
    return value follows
mm 45.4
